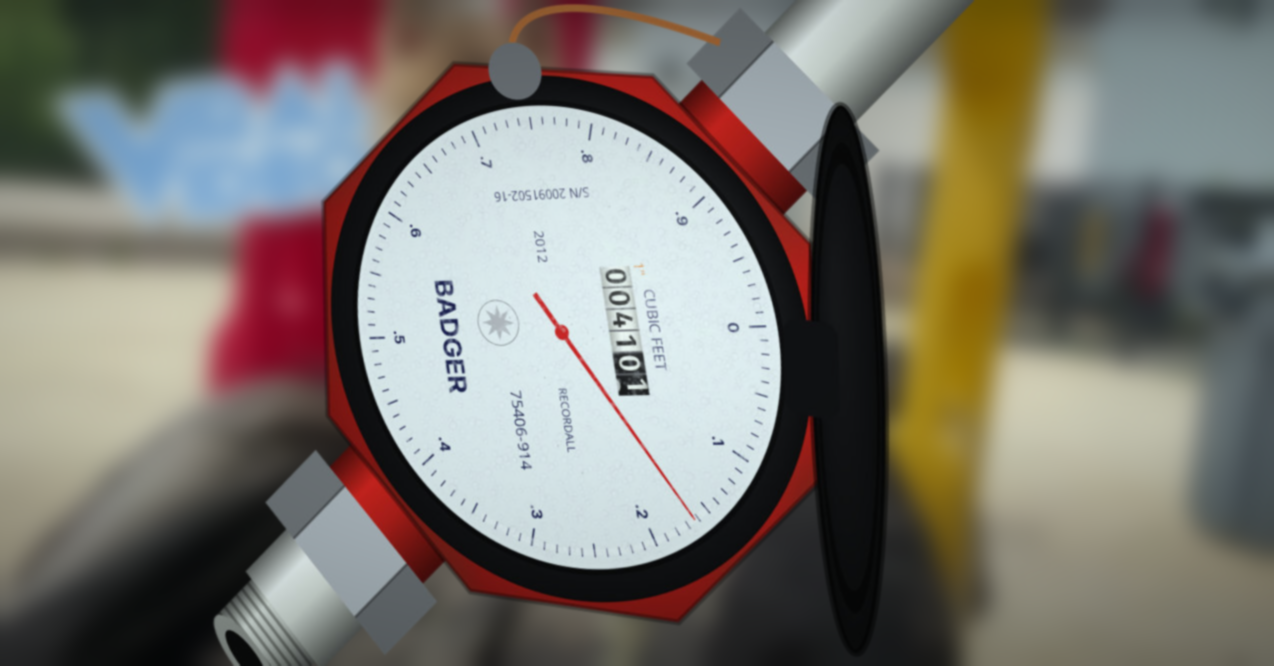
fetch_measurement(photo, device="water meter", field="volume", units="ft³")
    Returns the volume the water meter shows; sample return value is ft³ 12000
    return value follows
ft³ 4101.16
